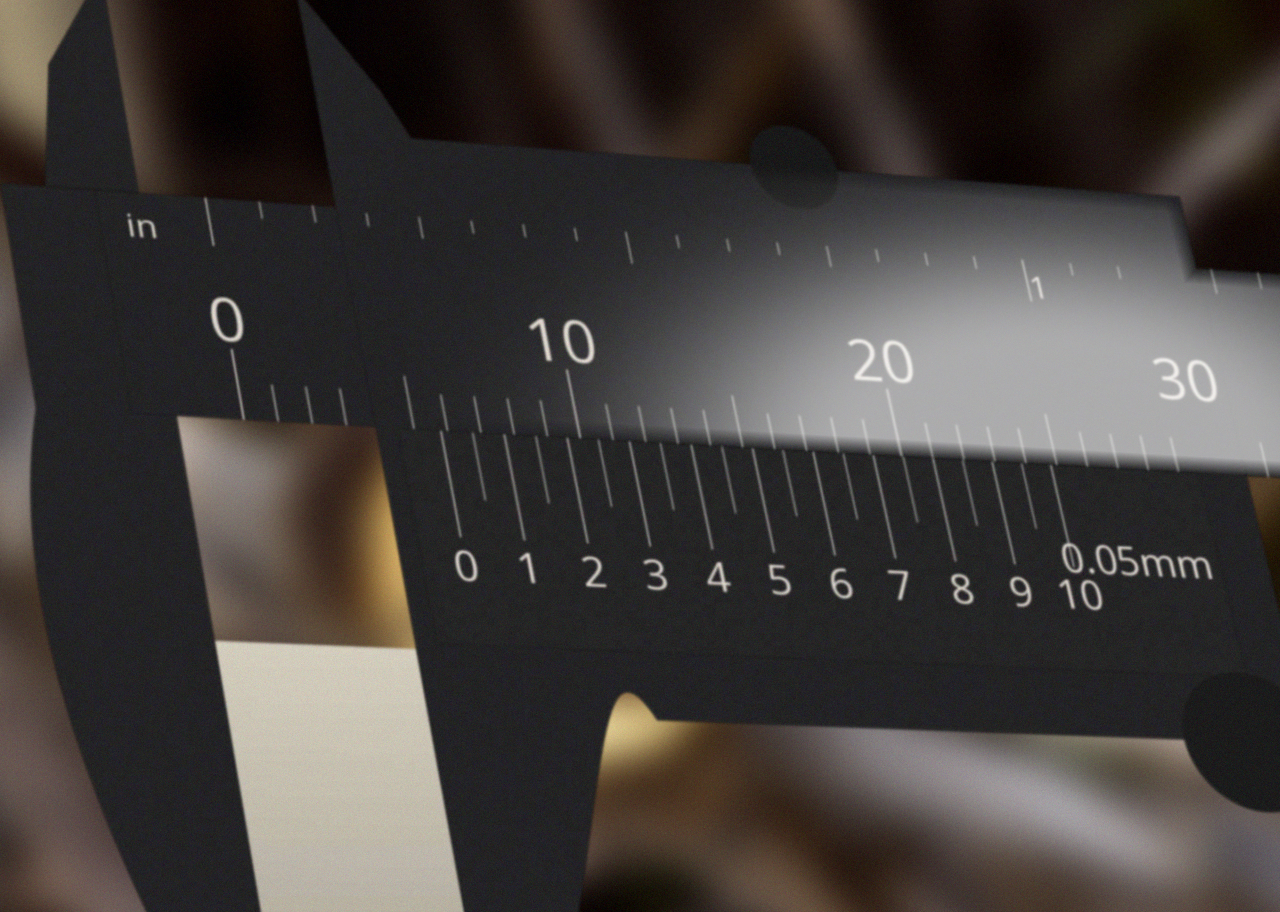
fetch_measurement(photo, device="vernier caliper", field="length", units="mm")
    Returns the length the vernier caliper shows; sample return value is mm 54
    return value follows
mm 5.80
